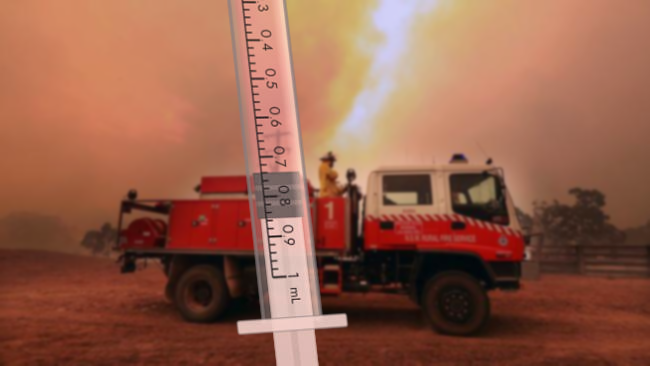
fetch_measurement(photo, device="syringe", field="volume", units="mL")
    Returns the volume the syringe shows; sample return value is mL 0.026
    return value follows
mL 0.74
